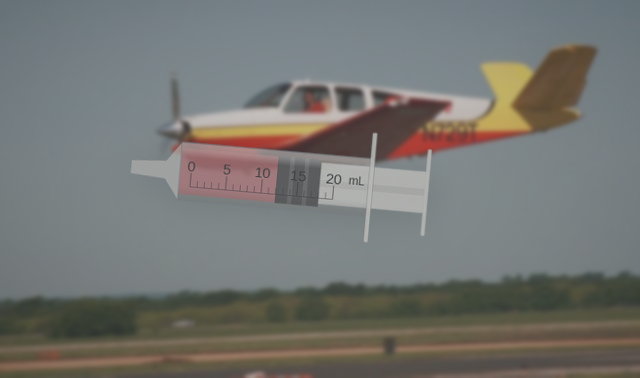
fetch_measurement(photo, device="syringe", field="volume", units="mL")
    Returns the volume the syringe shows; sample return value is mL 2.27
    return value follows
mL 12
